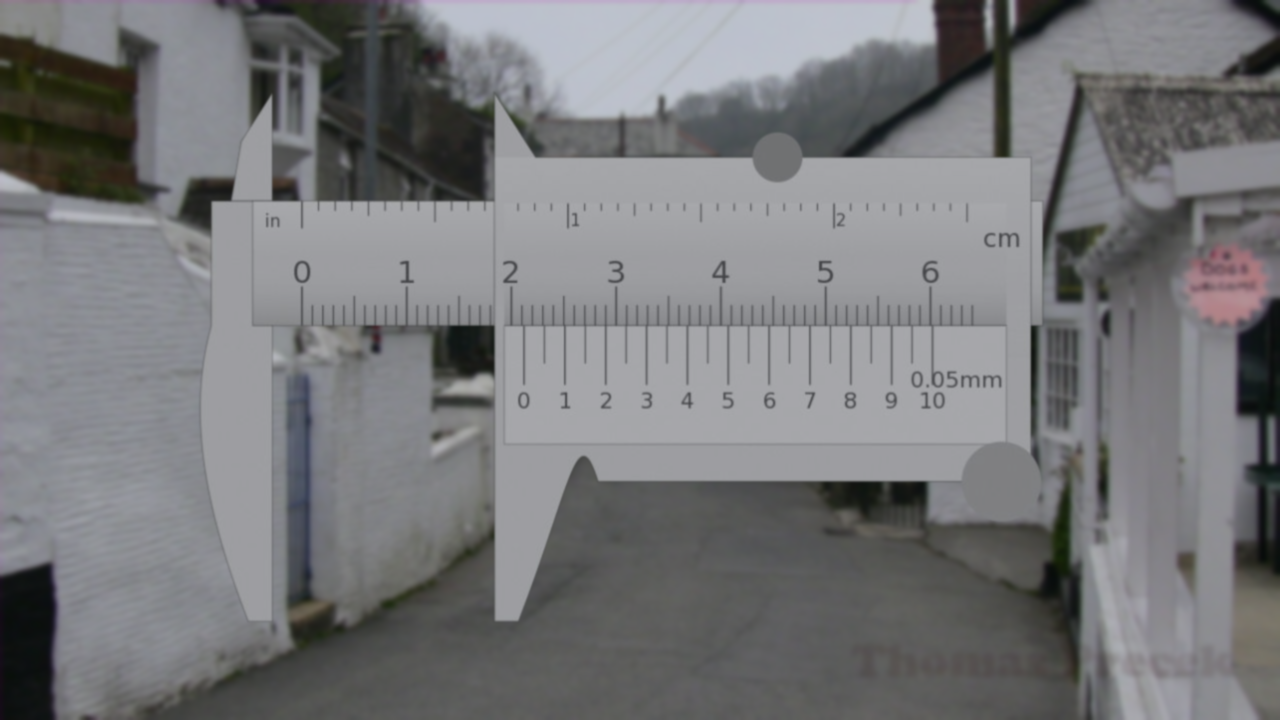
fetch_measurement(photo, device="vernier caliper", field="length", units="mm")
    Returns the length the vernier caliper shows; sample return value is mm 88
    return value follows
mm 21.2
